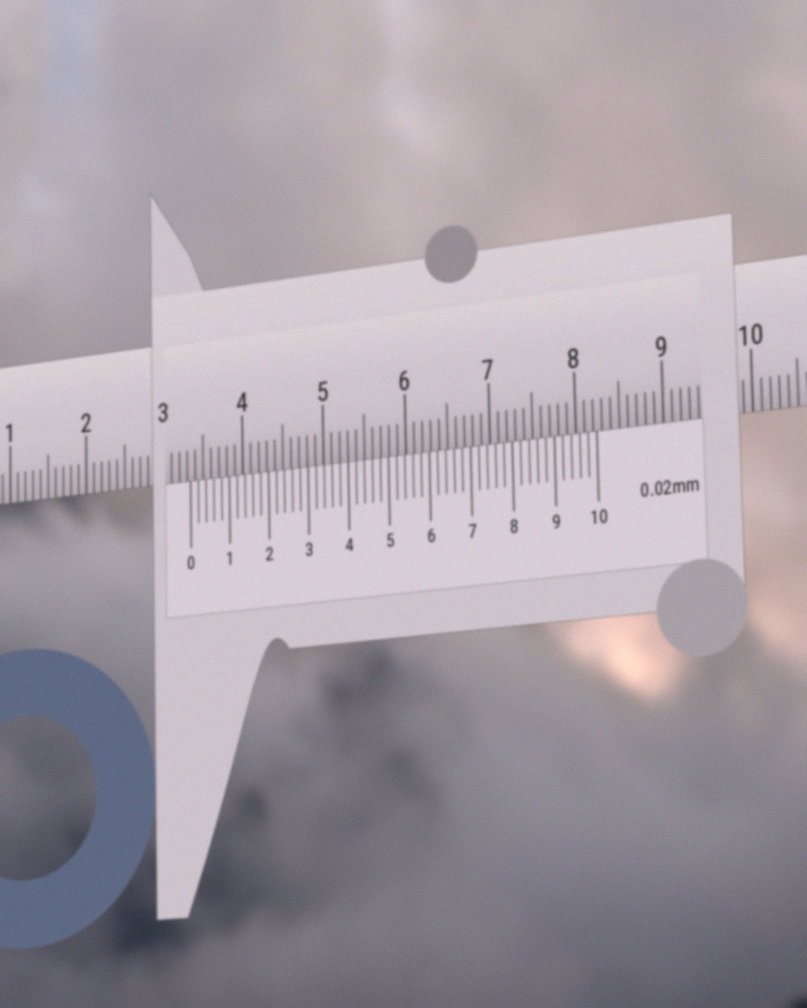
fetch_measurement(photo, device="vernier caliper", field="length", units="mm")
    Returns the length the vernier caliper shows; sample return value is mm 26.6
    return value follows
mm 33.4
